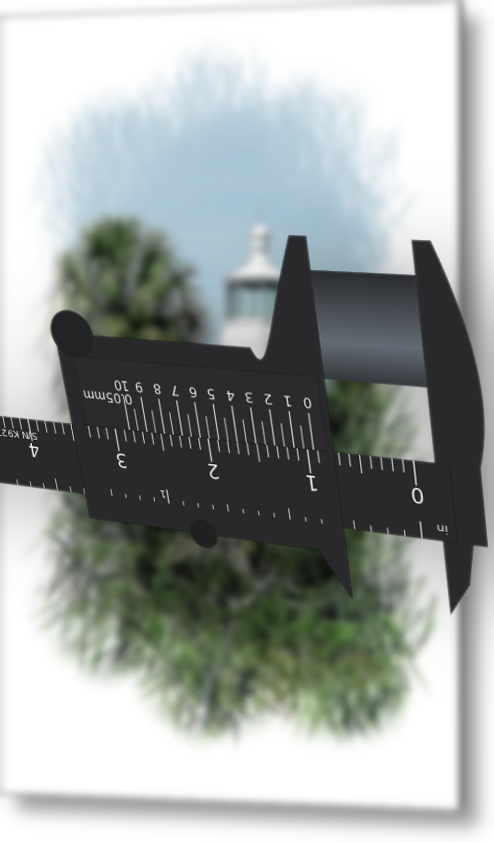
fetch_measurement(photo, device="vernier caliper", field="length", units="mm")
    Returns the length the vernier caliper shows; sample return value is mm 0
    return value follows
mm 9.4
